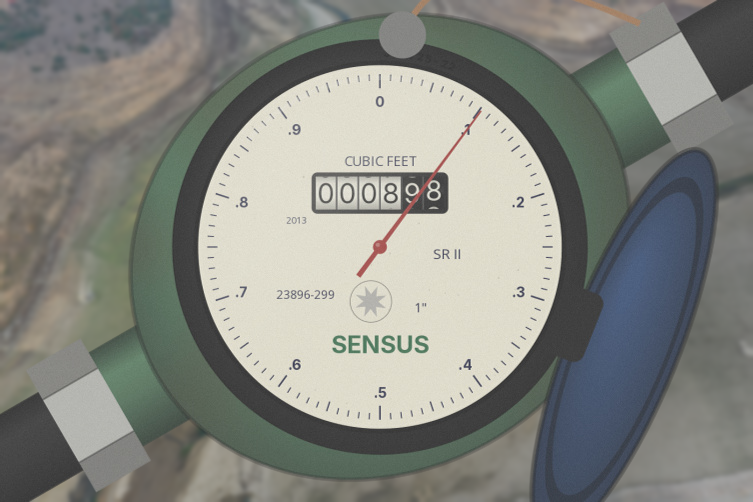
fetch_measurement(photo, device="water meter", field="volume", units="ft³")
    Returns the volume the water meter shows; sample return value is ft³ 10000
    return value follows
ft³ 898.10
